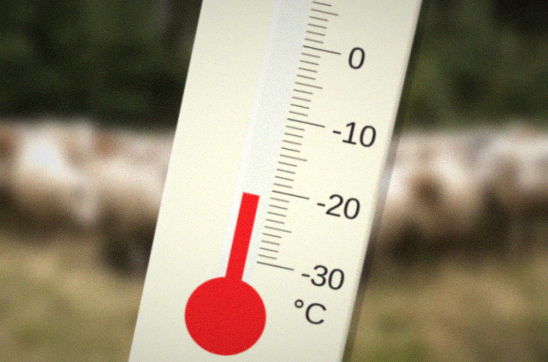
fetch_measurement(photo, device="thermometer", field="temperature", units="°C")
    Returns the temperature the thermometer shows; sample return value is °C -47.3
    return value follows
°C -21
